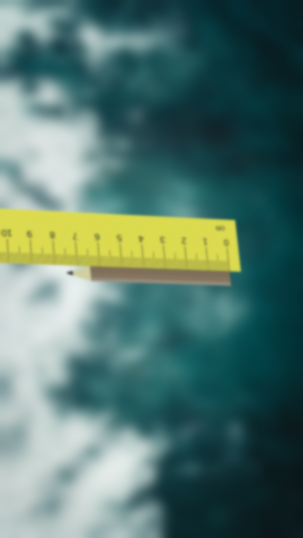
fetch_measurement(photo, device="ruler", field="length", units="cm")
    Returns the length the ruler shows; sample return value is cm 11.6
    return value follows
cm 7.5
